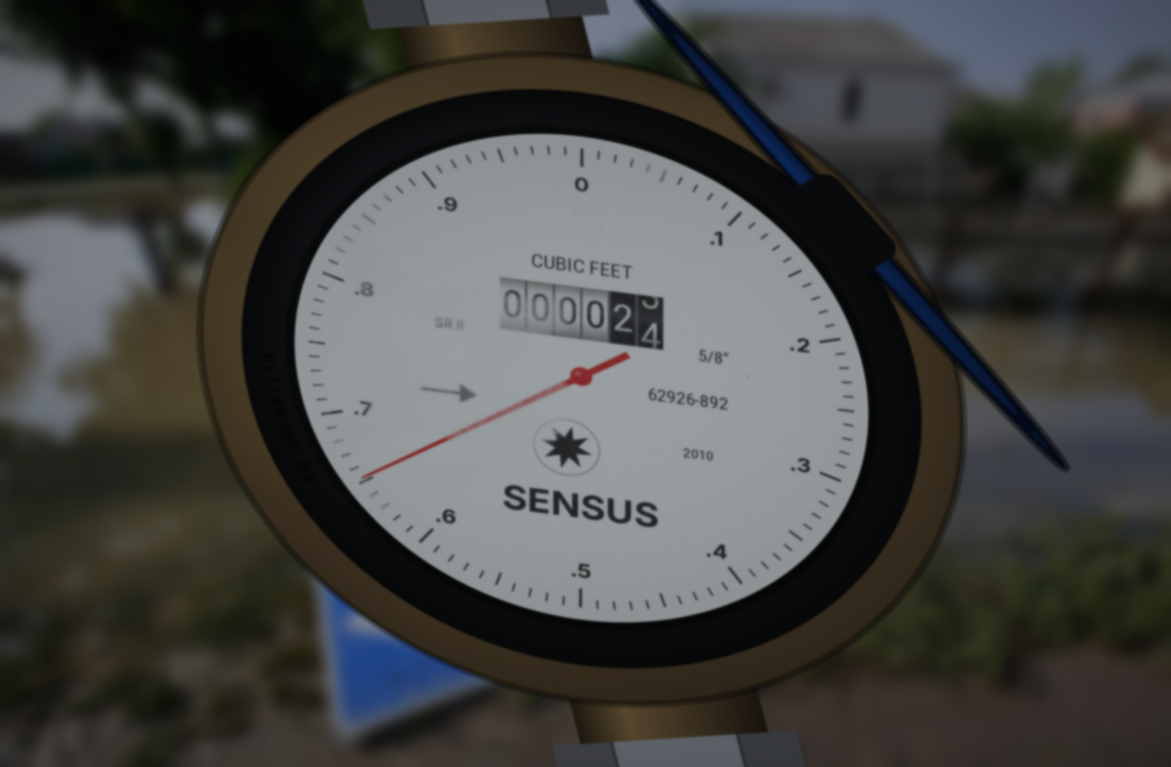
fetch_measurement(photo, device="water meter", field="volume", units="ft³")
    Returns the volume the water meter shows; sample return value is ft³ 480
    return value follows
ft³ 23.65
